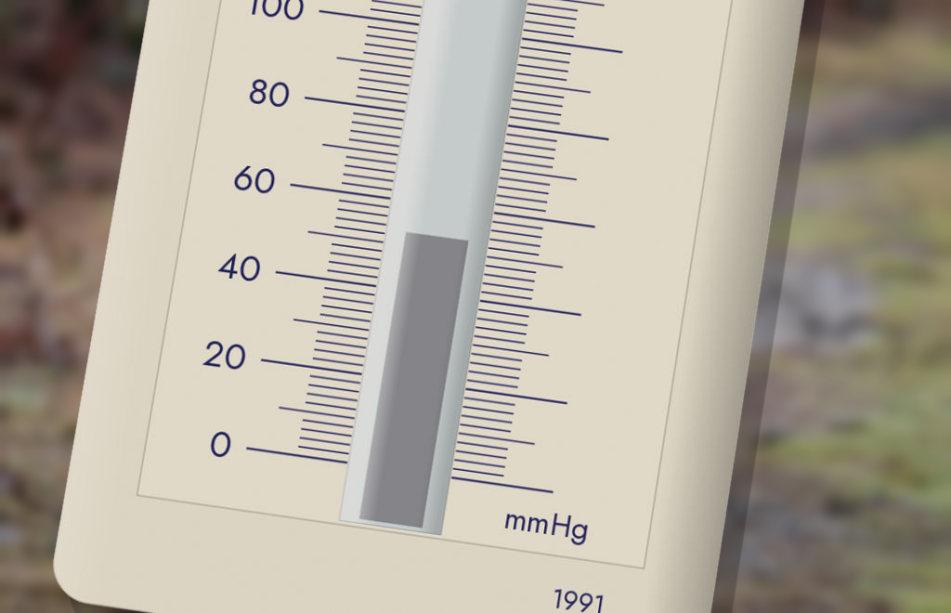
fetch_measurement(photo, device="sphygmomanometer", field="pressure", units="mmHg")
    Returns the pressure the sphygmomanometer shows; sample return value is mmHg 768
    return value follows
mmHg 53
